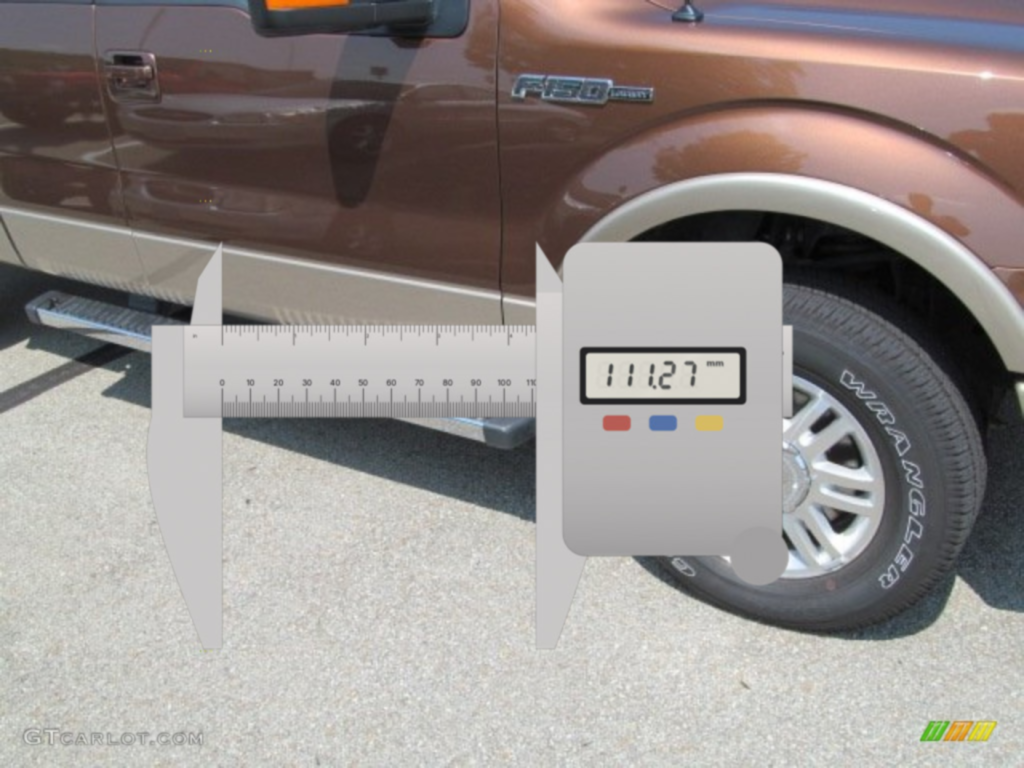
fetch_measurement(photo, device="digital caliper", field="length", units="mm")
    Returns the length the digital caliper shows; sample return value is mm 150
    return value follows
mm 111.27
